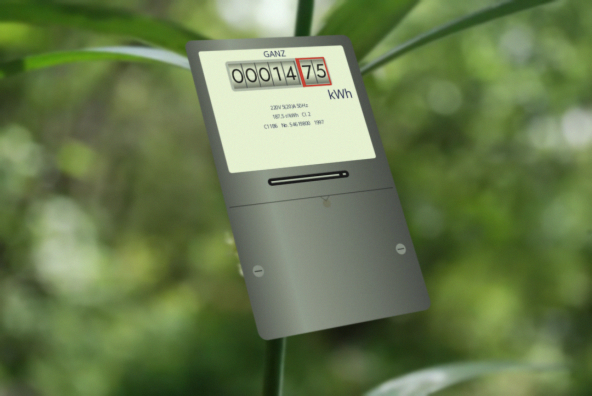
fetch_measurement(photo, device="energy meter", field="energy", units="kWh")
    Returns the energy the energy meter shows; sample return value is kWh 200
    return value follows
kWh 14.75
